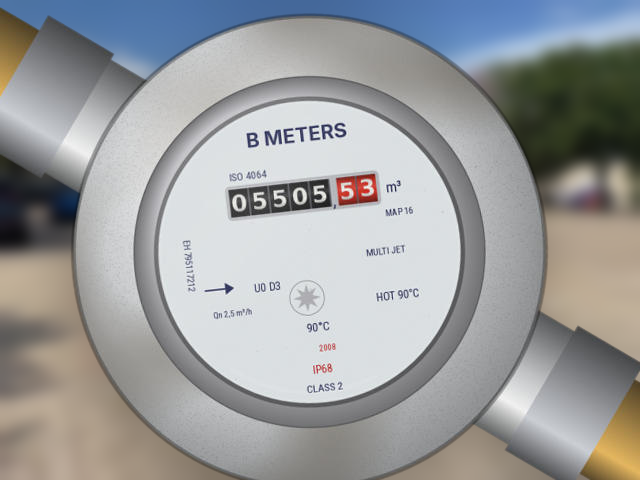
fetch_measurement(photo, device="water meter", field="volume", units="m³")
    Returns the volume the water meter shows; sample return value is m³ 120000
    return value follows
m³ 5505.53
